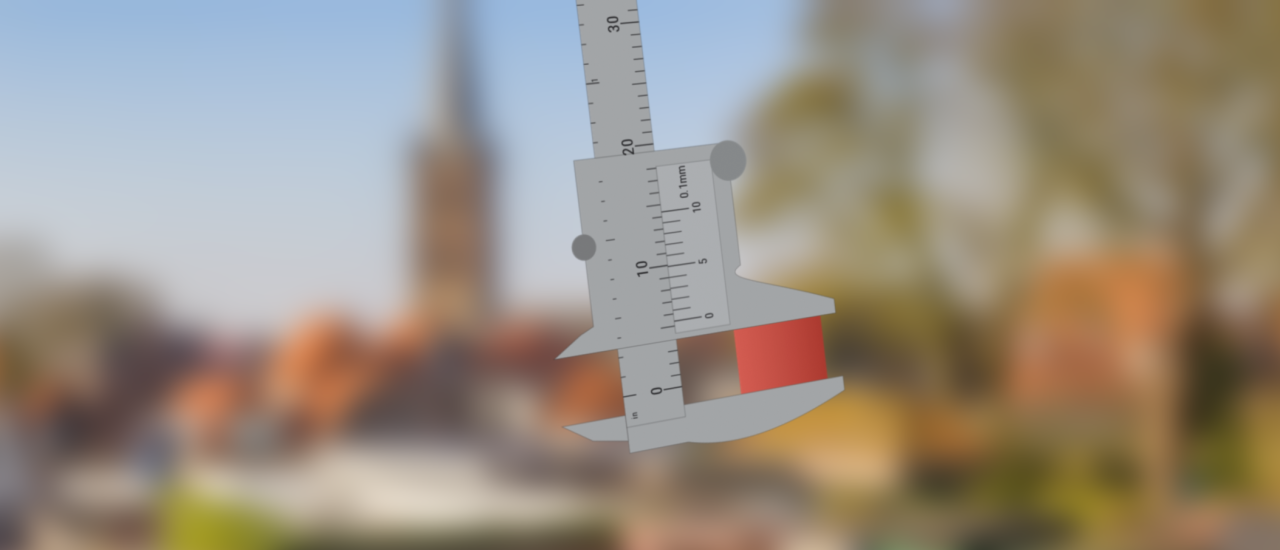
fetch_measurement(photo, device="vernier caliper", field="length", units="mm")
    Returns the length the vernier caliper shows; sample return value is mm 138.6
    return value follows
mm 5.4
